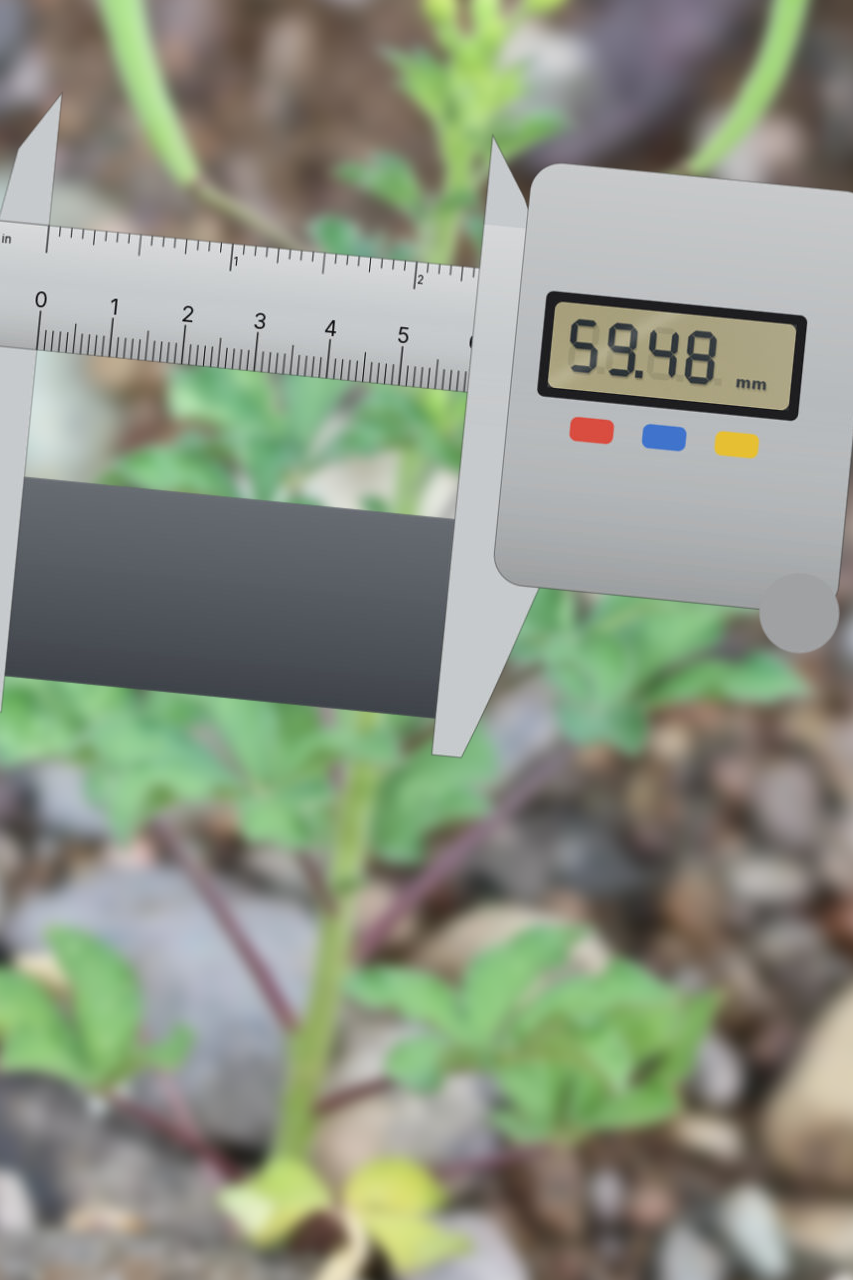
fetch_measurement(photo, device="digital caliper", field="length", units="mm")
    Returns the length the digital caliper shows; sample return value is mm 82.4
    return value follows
mm 59.48
